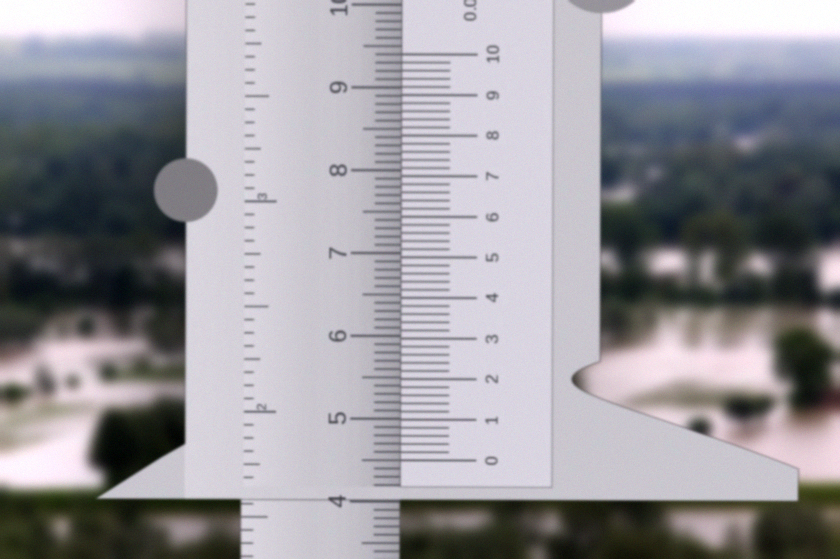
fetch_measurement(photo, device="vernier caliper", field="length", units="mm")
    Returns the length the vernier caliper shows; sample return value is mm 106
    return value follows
mm 45.0
